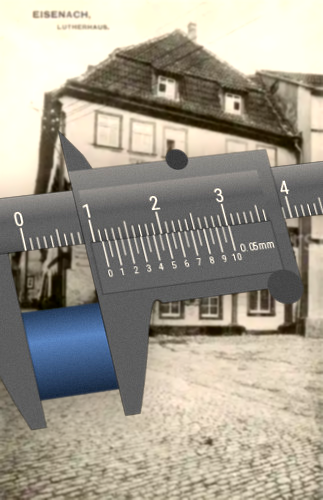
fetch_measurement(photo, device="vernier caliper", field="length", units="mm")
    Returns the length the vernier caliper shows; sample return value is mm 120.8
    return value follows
mm 11.2
